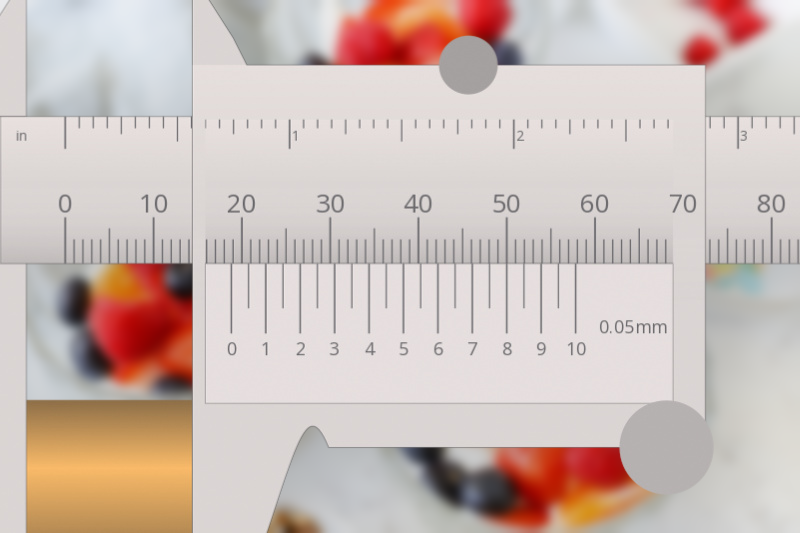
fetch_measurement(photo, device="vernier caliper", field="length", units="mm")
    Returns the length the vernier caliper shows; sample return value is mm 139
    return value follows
mm 18.8
